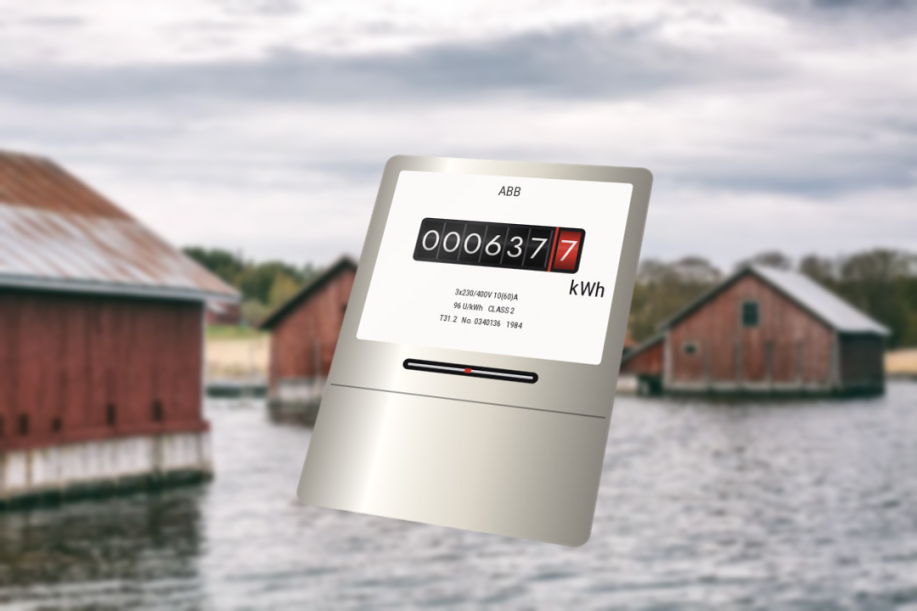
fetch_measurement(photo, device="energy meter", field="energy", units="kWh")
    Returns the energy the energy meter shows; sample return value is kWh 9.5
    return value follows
kWh 637.7
